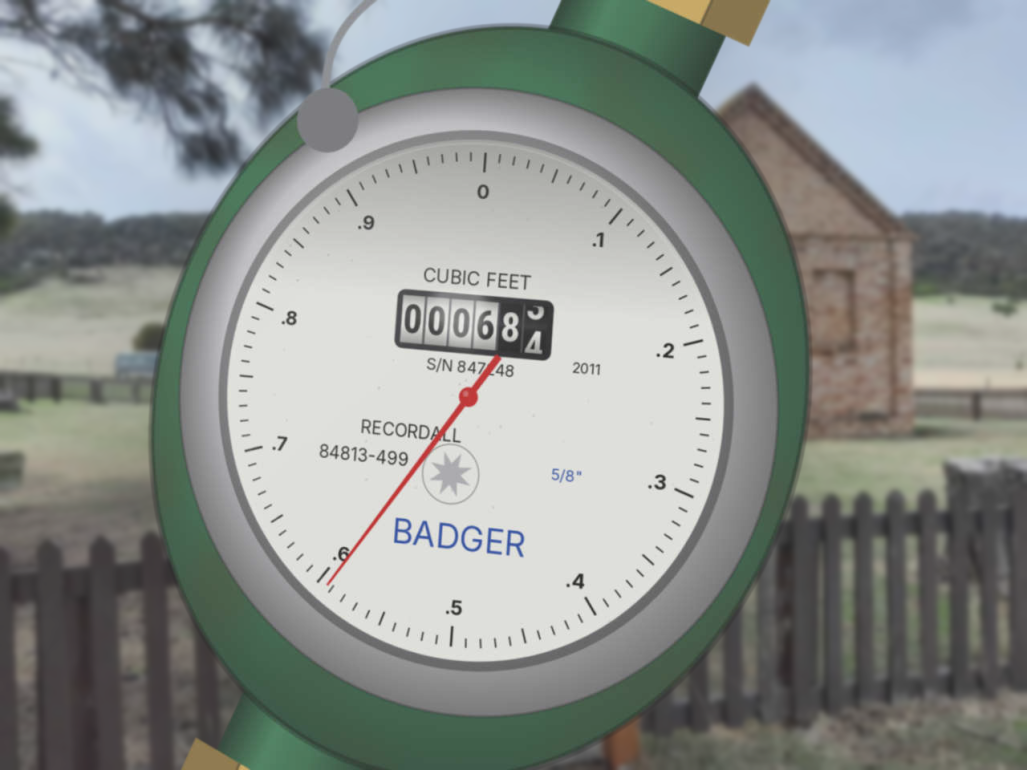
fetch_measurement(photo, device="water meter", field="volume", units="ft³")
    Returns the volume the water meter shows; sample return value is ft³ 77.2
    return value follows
ft³ 683.59
